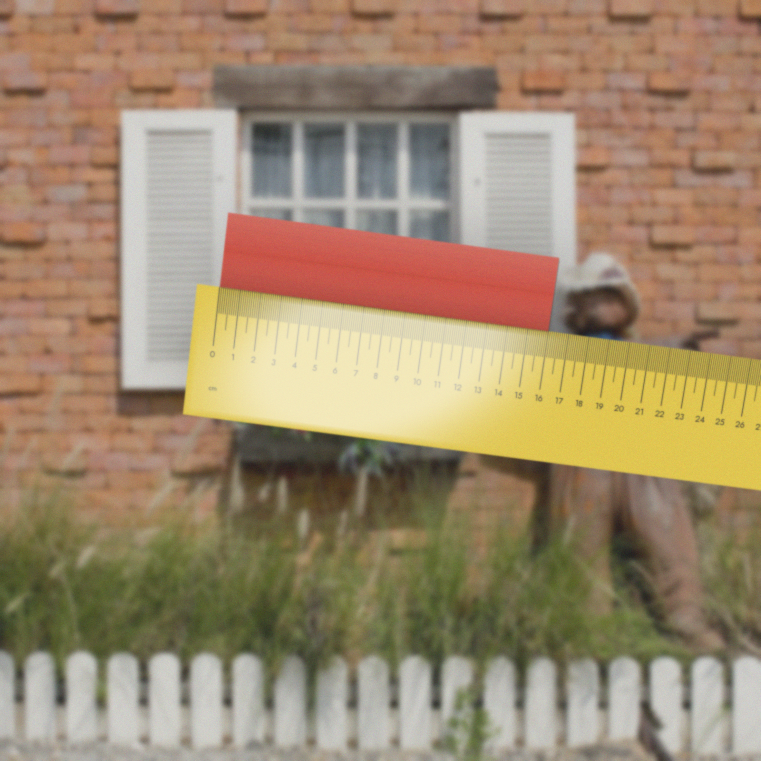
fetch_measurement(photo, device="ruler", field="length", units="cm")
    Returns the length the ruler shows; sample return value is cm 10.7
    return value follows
cm 16
